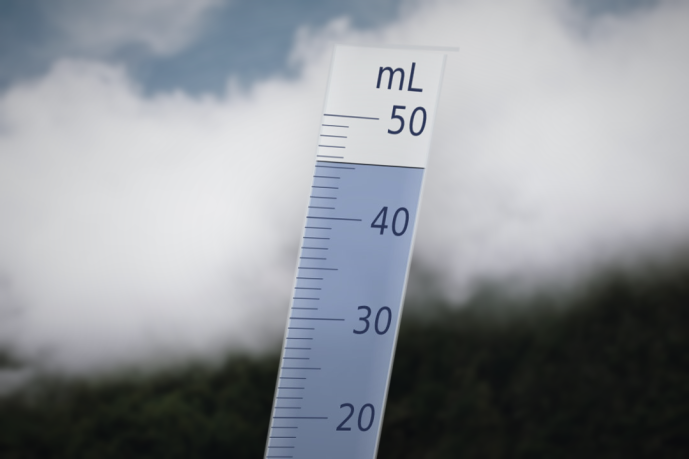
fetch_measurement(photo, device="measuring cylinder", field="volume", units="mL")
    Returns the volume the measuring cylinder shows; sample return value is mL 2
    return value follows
mL 45.5
